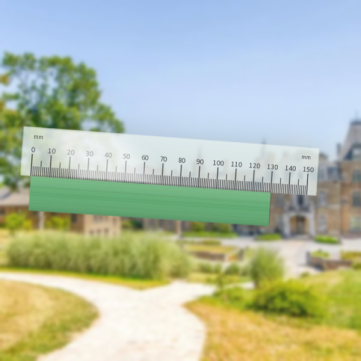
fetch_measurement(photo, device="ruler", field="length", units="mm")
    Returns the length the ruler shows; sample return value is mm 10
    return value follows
mm 130
